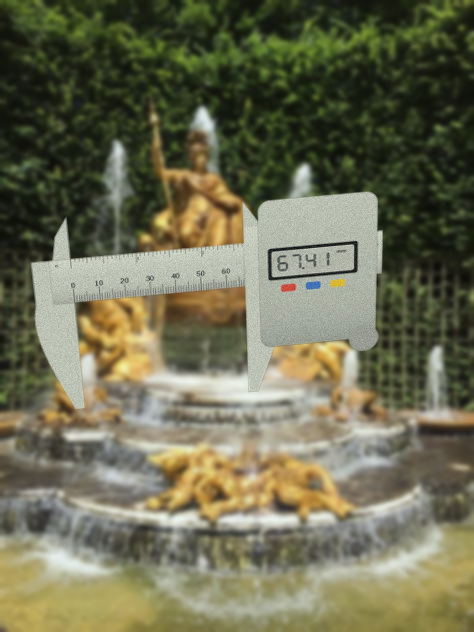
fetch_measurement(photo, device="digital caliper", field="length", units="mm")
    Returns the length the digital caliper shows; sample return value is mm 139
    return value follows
mm 67.41
